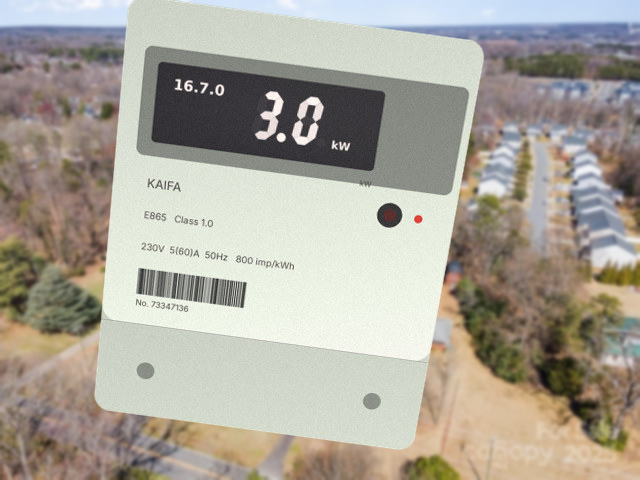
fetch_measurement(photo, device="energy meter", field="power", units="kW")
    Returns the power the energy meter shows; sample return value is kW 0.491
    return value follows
kW 3.0
